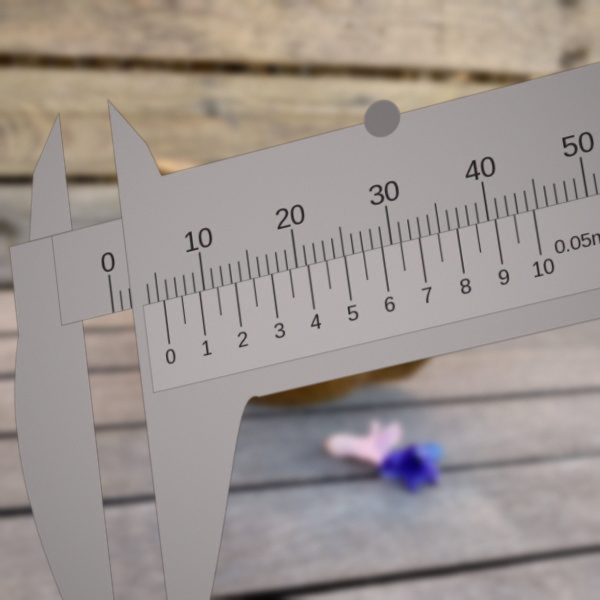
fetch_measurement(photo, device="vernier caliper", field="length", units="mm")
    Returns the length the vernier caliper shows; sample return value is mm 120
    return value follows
mm 5.6
